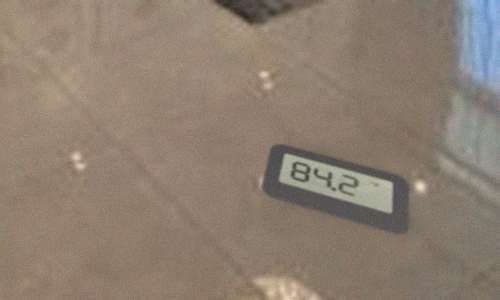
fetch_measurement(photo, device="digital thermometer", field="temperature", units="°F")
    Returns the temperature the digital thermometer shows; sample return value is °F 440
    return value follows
°F 84.2
